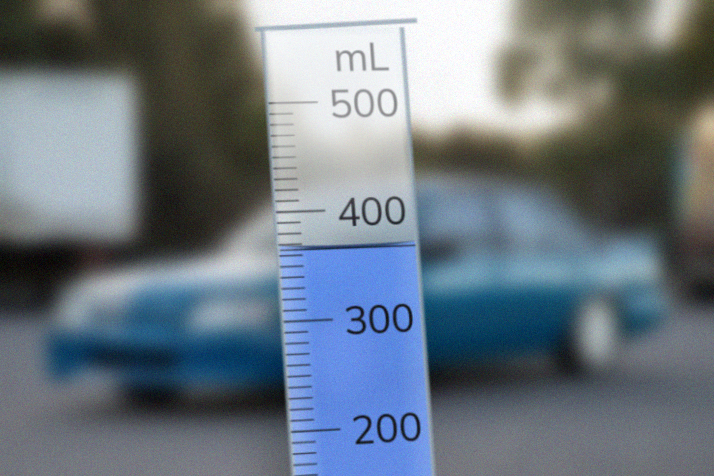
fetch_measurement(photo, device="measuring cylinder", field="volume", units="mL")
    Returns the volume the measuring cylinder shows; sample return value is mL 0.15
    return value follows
mL 365
